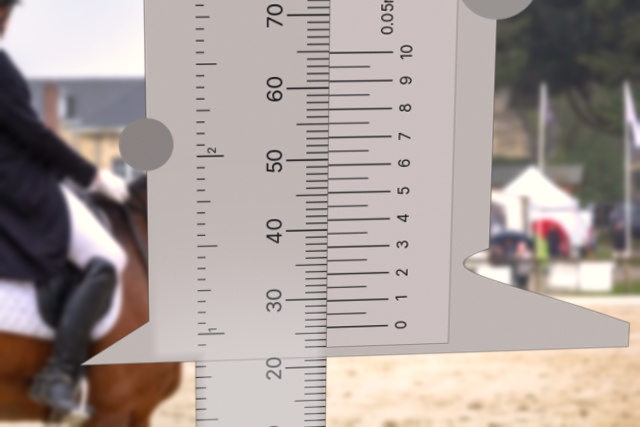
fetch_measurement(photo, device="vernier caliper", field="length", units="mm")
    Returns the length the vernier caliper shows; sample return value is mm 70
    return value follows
mm 25.8
